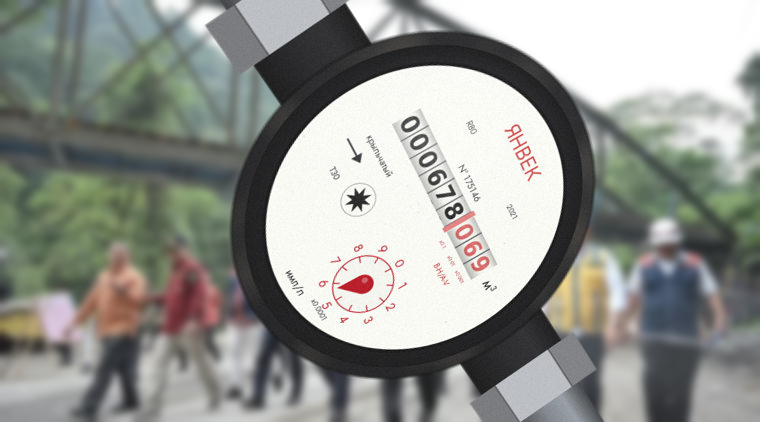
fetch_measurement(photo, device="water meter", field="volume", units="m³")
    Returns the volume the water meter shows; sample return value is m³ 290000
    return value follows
m³ 678.0695
